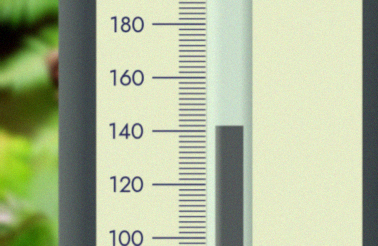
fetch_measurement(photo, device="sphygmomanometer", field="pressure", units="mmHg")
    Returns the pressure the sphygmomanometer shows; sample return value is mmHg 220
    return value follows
mmHg 142
